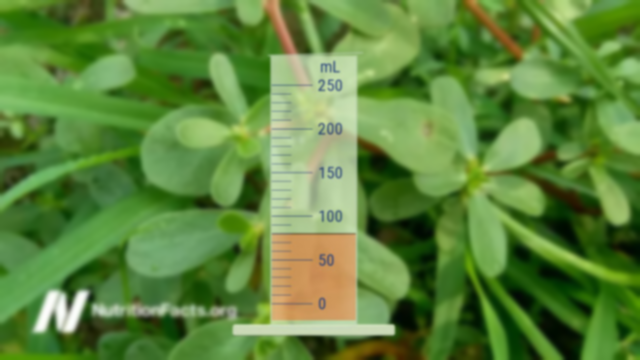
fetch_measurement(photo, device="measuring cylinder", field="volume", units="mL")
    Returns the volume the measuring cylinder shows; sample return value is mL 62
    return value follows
mL 80
